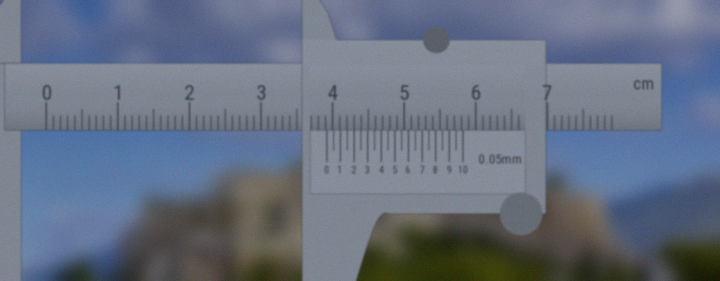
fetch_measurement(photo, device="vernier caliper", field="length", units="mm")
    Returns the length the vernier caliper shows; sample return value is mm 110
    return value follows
mm 39.2
